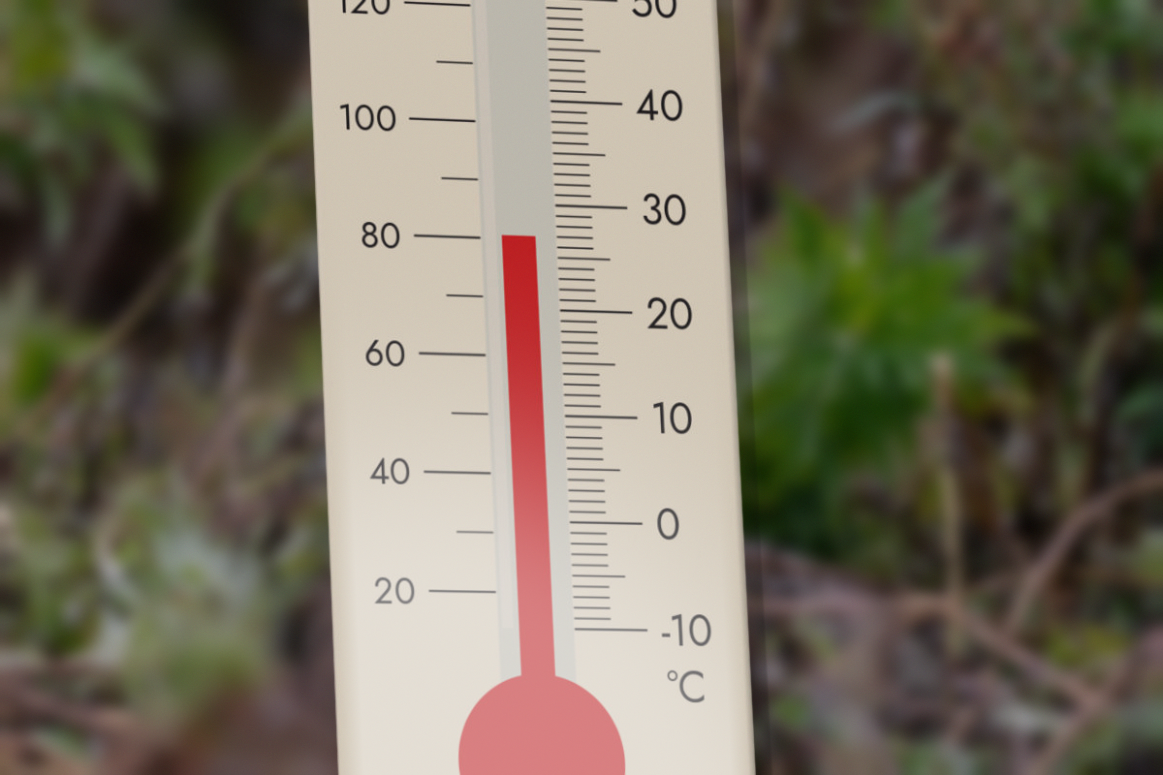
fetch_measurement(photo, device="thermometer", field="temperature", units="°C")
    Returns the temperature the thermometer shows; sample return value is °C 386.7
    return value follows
°C 27
